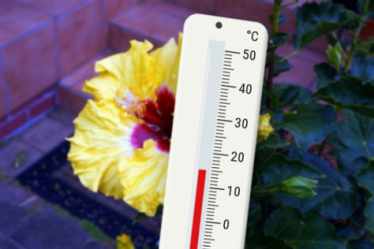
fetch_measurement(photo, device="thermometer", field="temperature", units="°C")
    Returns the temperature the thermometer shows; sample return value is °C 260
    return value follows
°C 15
